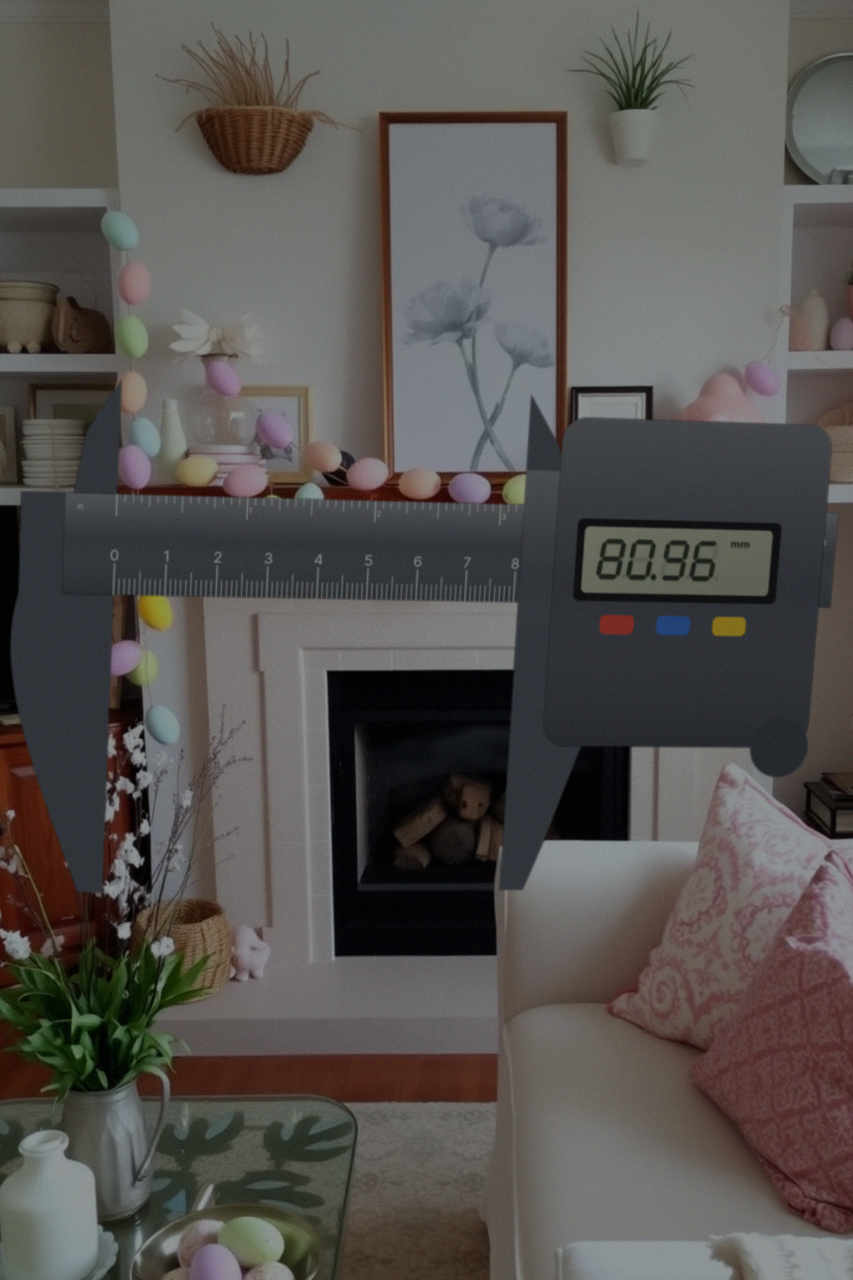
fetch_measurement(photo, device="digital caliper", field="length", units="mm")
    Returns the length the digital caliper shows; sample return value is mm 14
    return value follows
mm 80.96
